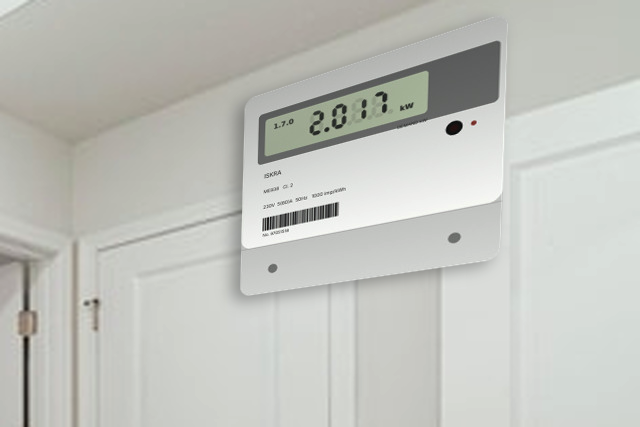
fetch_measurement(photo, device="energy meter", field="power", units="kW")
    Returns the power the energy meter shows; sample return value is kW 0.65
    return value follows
kW 2.017
